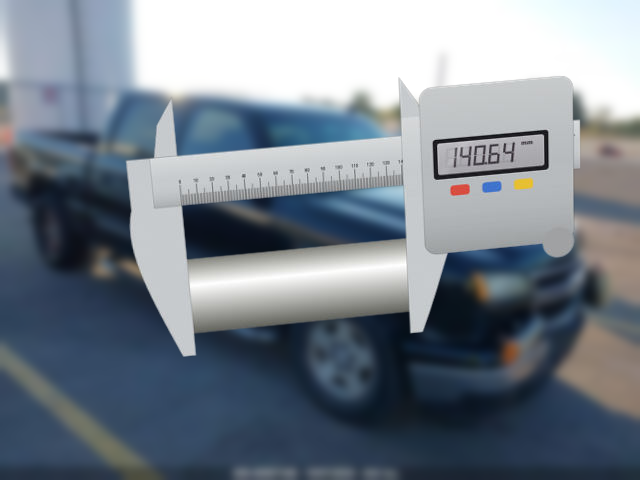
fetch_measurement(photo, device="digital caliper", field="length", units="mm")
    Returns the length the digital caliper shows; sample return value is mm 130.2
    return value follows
mm 140.64
